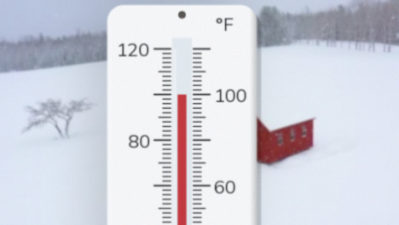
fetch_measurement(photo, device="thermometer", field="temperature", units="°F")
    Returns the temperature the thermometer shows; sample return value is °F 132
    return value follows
°F 100
